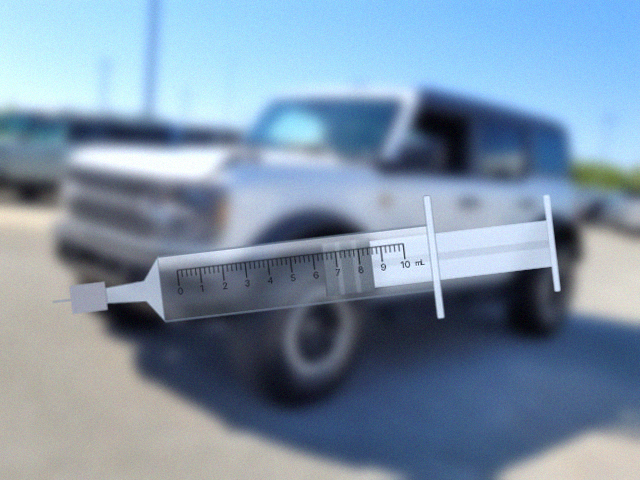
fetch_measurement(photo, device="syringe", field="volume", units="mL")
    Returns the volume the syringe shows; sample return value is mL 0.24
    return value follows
mL 6.4
